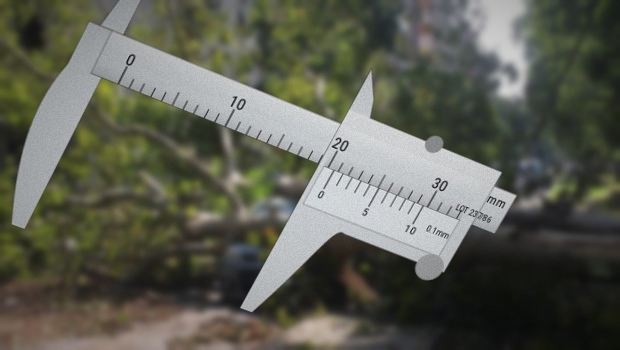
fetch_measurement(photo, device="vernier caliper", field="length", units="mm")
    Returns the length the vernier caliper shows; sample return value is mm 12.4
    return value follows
mm 20.6
